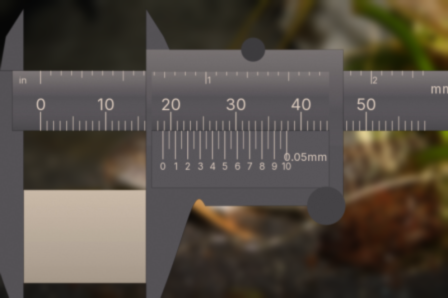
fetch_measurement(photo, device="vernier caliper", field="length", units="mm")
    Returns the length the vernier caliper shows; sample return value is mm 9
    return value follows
mm 18.8
